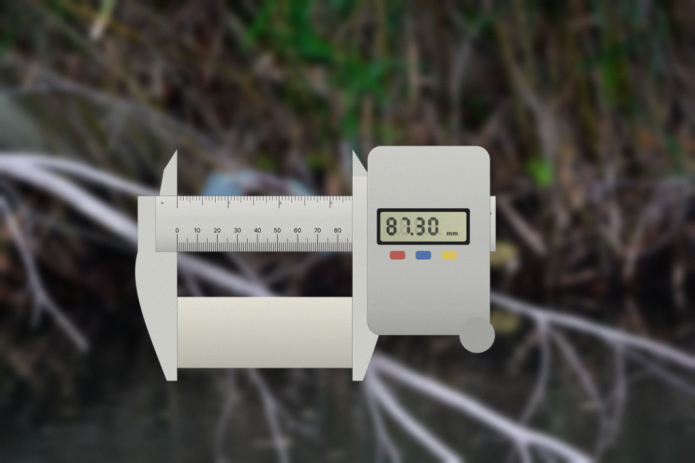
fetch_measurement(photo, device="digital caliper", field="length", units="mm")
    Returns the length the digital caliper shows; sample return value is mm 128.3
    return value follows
mm 87.30
